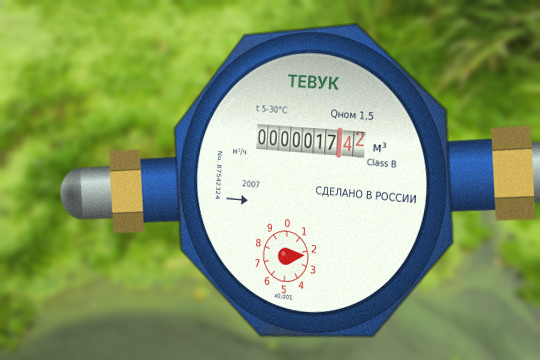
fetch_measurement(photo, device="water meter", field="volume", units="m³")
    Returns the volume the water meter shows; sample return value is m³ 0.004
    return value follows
m³ 17.422
